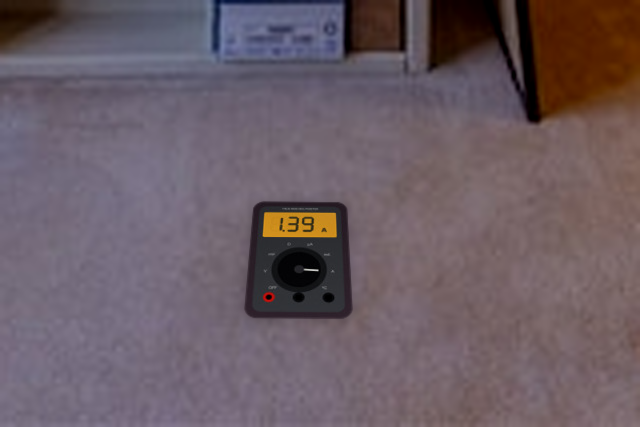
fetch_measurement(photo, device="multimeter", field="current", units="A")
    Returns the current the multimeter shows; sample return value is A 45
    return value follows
A 1.39
